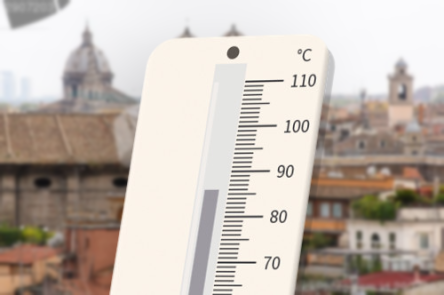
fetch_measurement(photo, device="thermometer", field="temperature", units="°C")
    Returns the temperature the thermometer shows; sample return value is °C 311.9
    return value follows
°C 86
